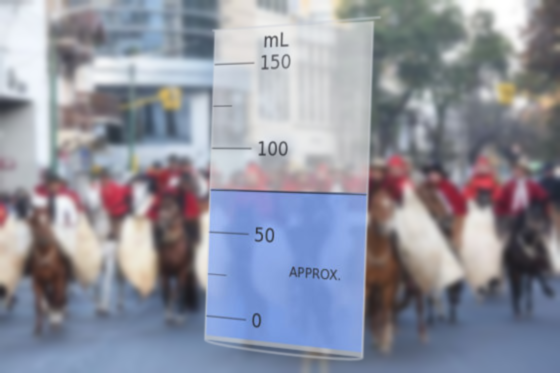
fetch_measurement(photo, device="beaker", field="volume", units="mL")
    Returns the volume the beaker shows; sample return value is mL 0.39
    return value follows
mL 75
